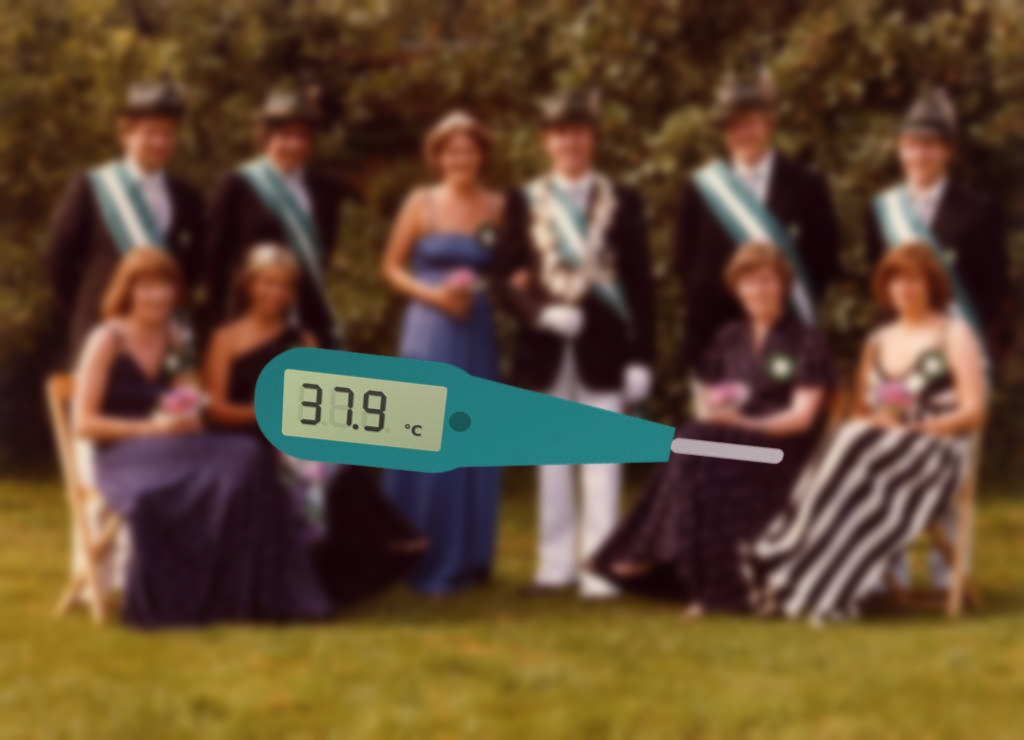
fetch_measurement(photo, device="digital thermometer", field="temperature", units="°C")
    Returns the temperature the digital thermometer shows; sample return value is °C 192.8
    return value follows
°C 37.9
